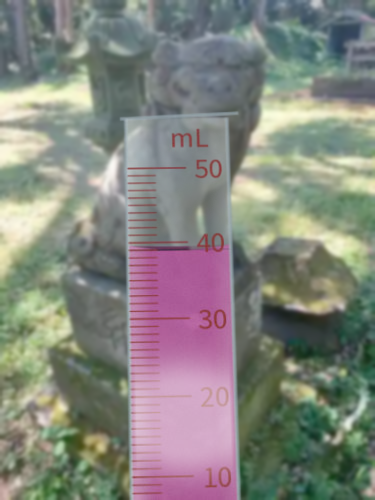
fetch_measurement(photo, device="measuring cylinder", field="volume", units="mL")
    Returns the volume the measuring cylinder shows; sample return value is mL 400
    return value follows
mL 39
